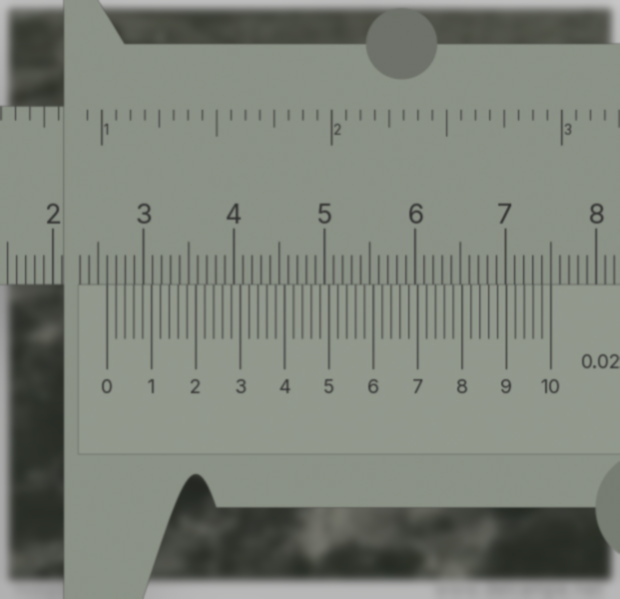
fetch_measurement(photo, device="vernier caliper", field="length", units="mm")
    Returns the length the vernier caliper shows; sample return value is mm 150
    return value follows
mm 26.0
